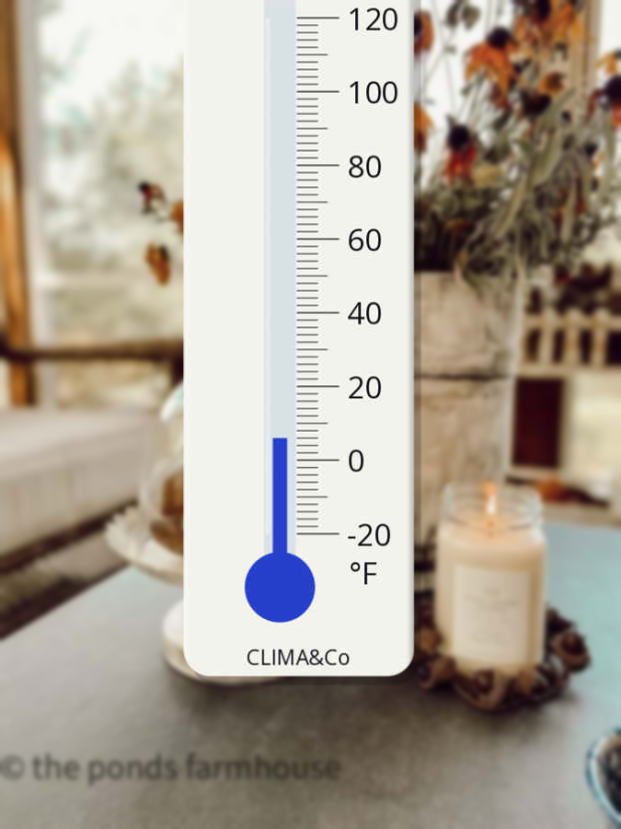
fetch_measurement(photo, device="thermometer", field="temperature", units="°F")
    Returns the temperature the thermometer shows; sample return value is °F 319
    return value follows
°F 6
